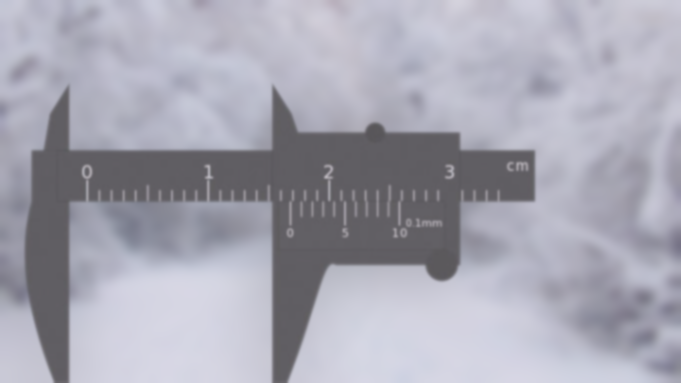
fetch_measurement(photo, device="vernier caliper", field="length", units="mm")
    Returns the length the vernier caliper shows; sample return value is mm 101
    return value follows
mm 16.8
